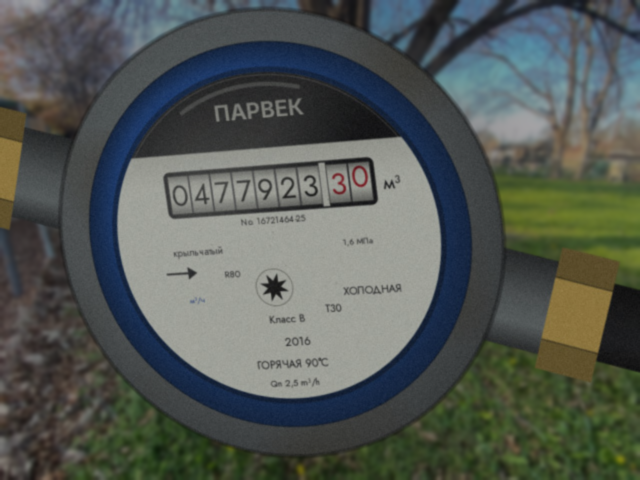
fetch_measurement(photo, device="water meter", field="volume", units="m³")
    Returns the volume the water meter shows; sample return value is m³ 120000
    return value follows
m³ 477923.30
